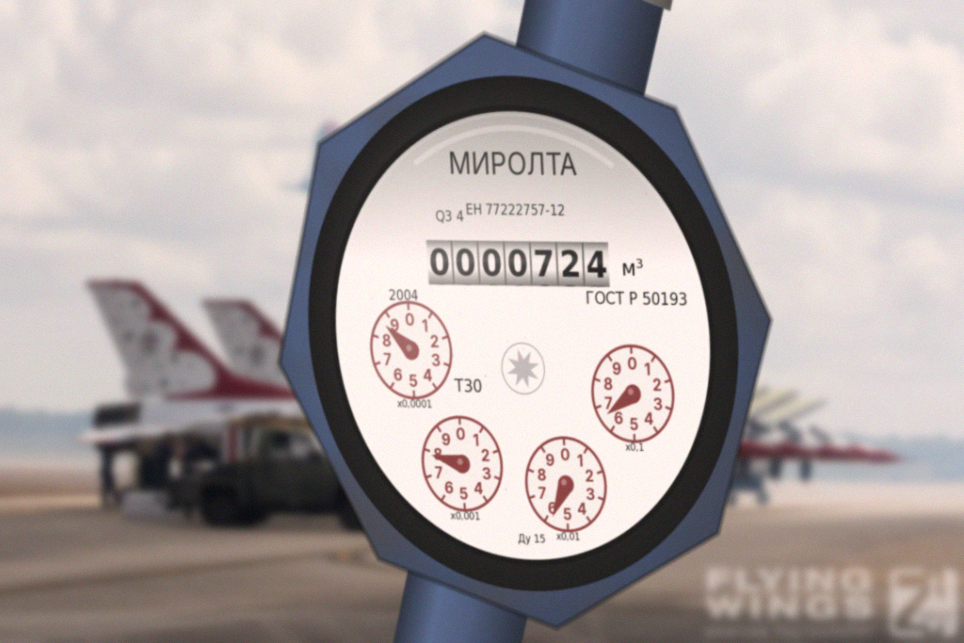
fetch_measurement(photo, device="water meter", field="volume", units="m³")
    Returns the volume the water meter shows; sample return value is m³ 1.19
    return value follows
m³ 724.6578
